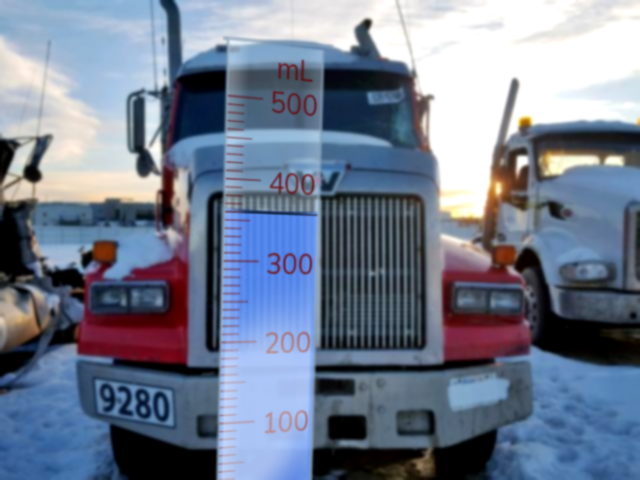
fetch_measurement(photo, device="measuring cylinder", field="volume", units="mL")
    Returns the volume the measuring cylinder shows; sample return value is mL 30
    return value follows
mL 360
